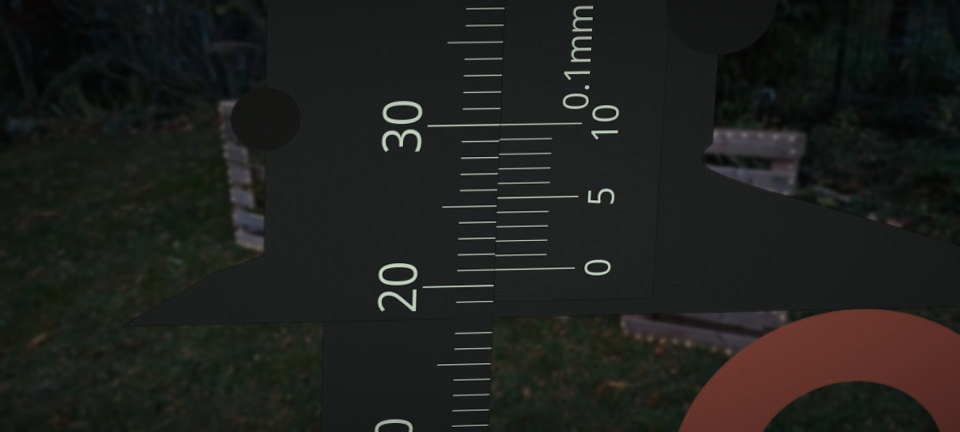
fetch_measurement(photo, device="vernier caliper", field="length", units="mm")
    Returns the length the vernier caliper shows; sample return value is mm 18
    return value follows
mm 21.0
